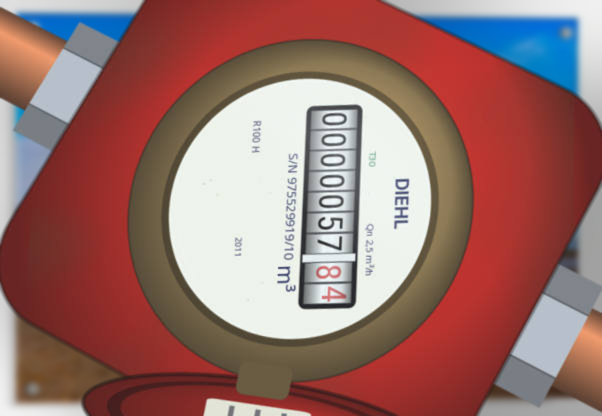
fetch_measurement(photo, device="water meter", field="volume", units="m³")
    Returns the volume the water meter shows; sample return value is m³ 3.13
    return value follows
m³ 57.84
